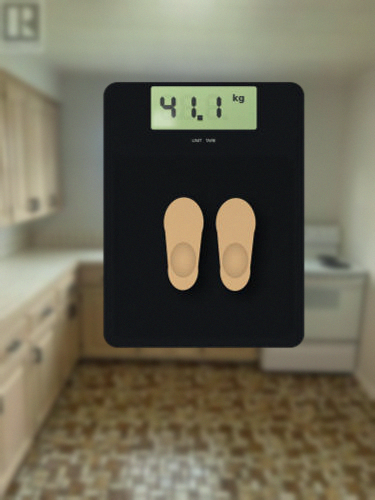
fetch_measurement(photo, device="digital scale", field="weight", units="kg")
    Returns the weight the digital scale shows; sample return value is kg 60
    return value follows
kg 41.1
